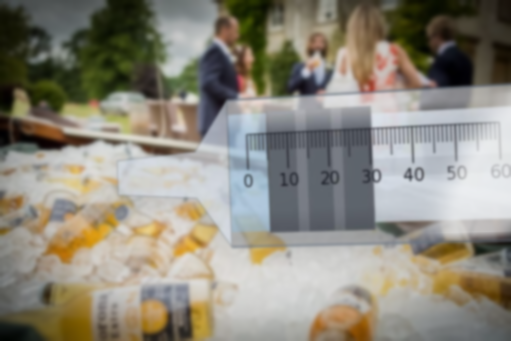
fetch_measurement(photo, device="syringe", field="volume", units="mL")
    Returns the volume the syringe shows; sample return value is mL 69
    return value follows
mL 5
